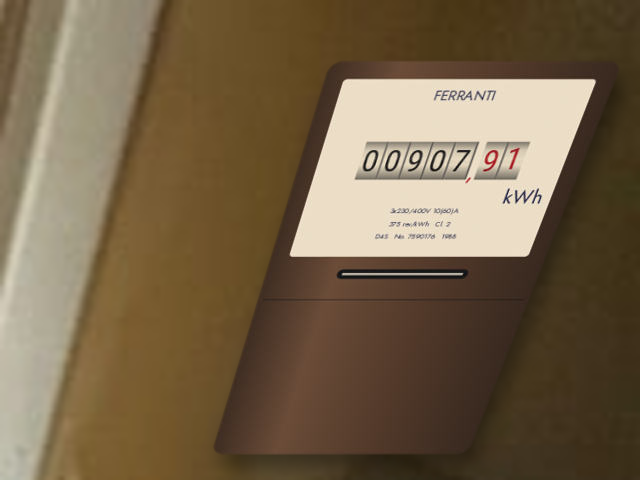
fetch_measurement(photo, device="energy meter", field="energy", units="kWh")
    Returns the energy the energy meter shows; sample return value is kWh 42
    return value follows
kWh 907.91
